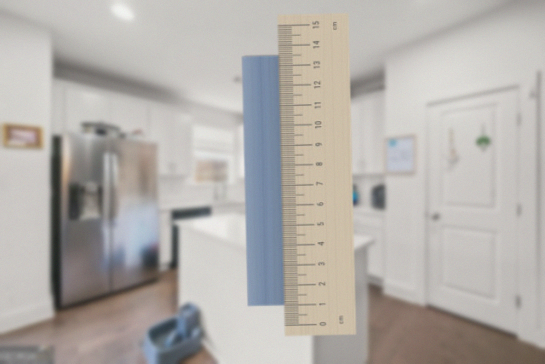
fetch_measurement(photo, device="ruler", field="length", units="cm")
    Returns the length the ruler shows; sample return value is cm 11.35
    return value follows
cm 12.5
